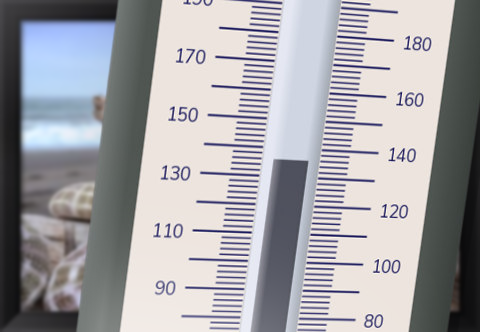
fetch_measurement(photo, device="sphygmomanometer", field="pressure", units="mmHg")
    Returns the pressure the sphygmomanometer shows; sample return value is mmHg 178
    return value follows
mmHg 136
